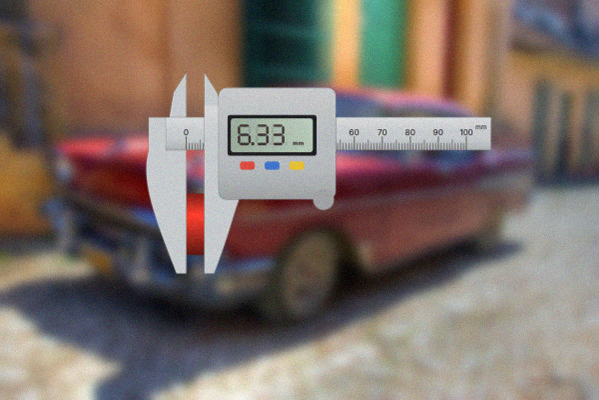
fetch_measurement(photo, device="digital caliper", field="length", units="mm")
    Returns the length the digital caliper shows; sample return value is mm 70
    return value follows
mm 6.33
